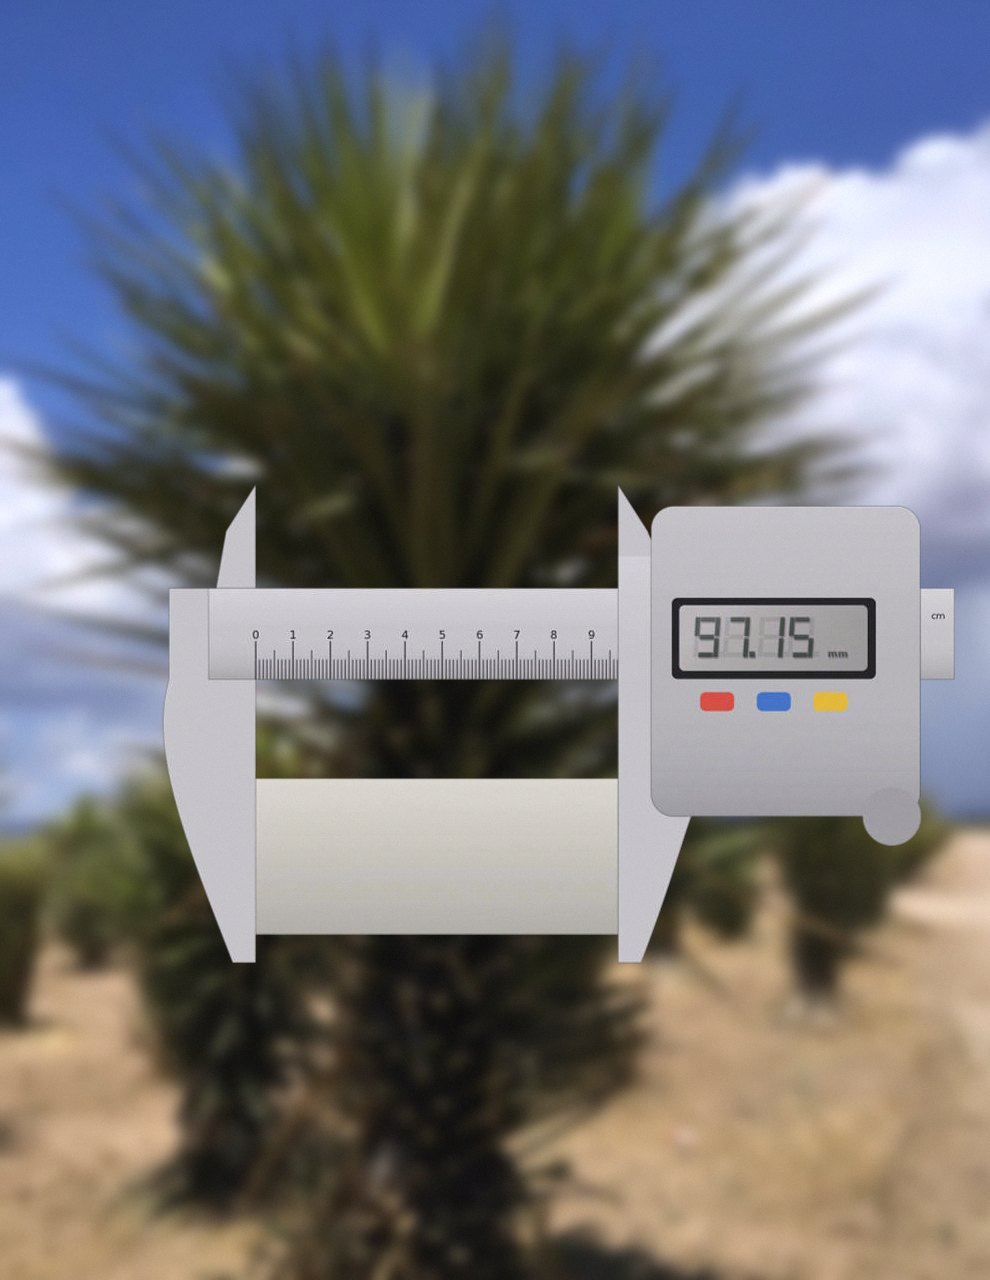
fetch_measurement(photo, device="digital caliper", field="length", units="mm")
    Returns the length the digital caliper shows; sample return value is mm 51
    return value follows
mm 97.15
